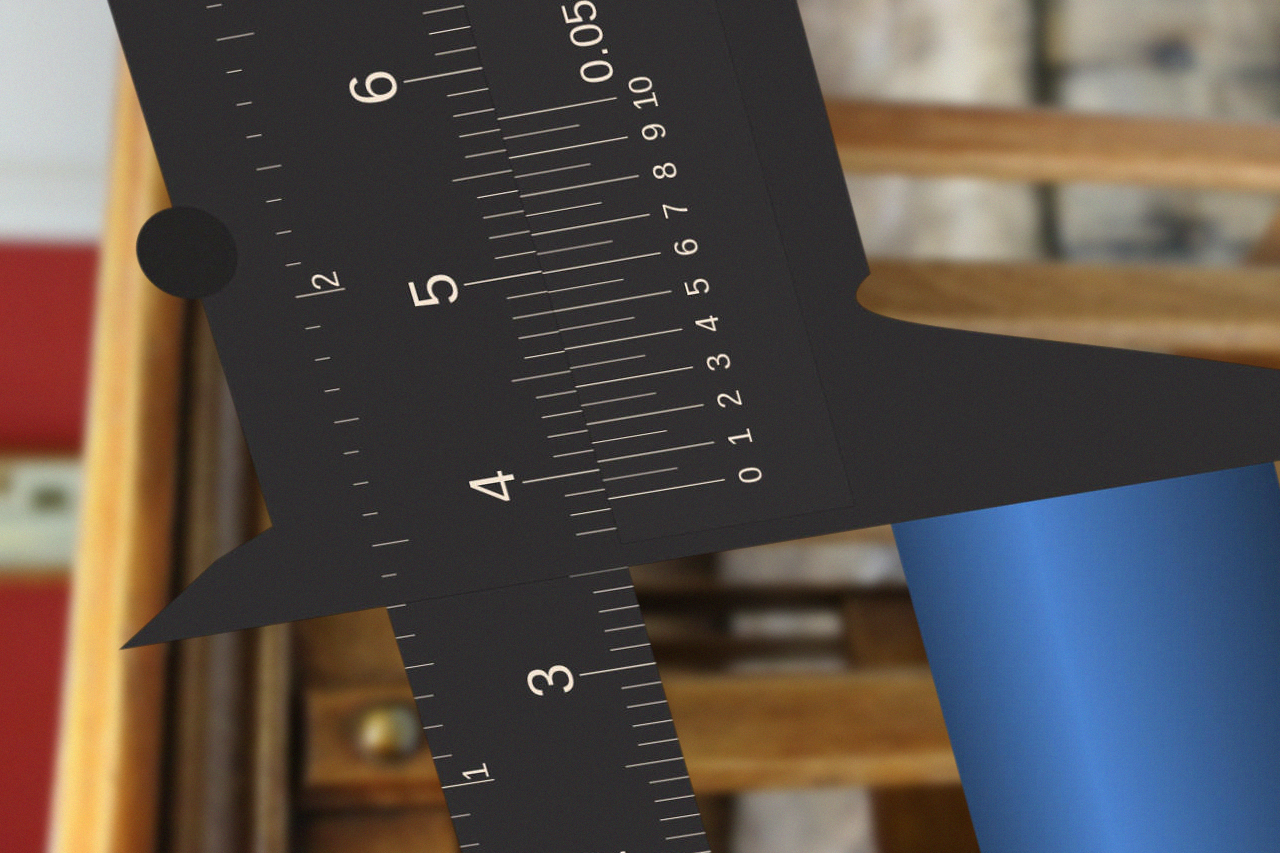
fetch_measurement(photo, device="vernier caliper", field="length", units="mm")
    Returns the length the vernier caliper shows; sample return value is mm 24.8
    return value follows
mm 38.5
